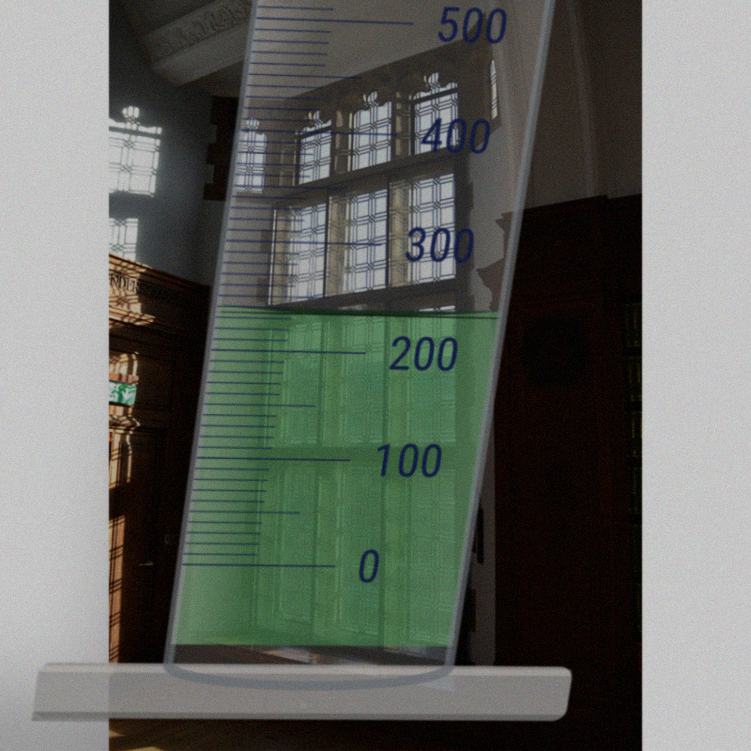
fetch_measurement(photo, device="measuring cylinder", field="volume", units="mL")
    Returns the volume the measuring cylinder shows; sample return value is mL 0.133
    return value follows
mL 235
